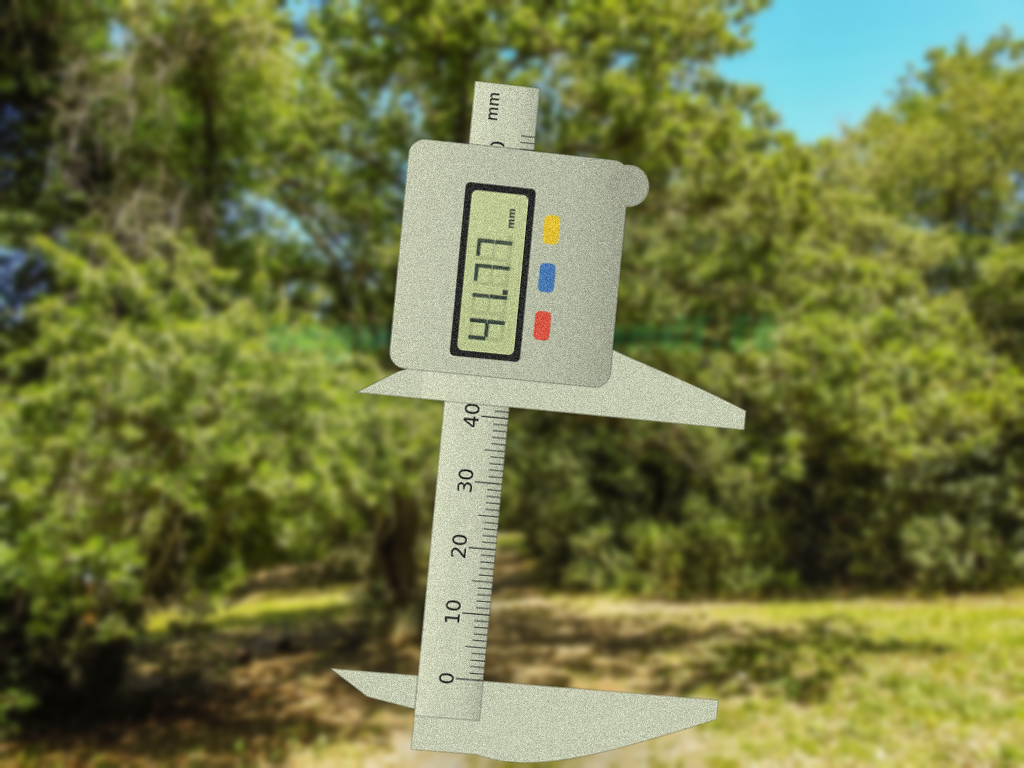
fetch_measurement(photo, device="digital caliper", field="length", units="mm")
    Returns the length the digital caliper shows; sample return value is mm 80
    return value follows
mm 41.77
